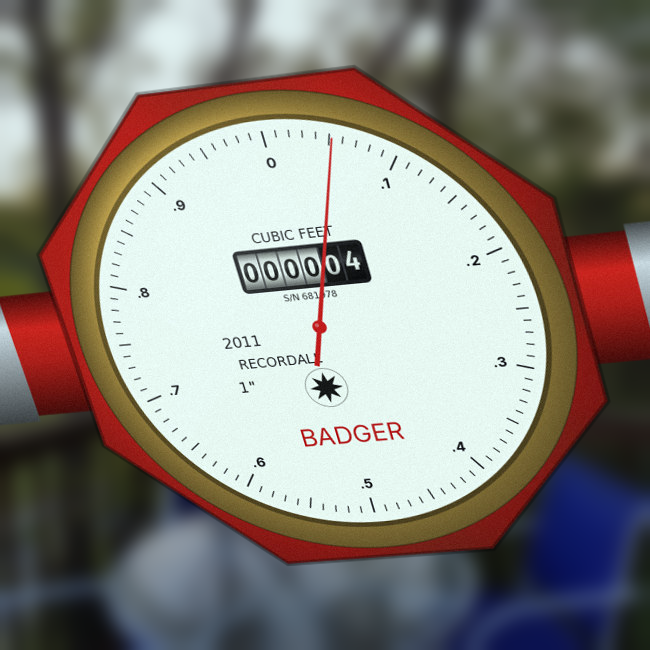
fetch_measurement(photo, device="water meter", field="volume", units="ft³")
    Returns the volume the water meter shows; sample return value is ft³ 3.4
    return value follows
ft³ 4.05
